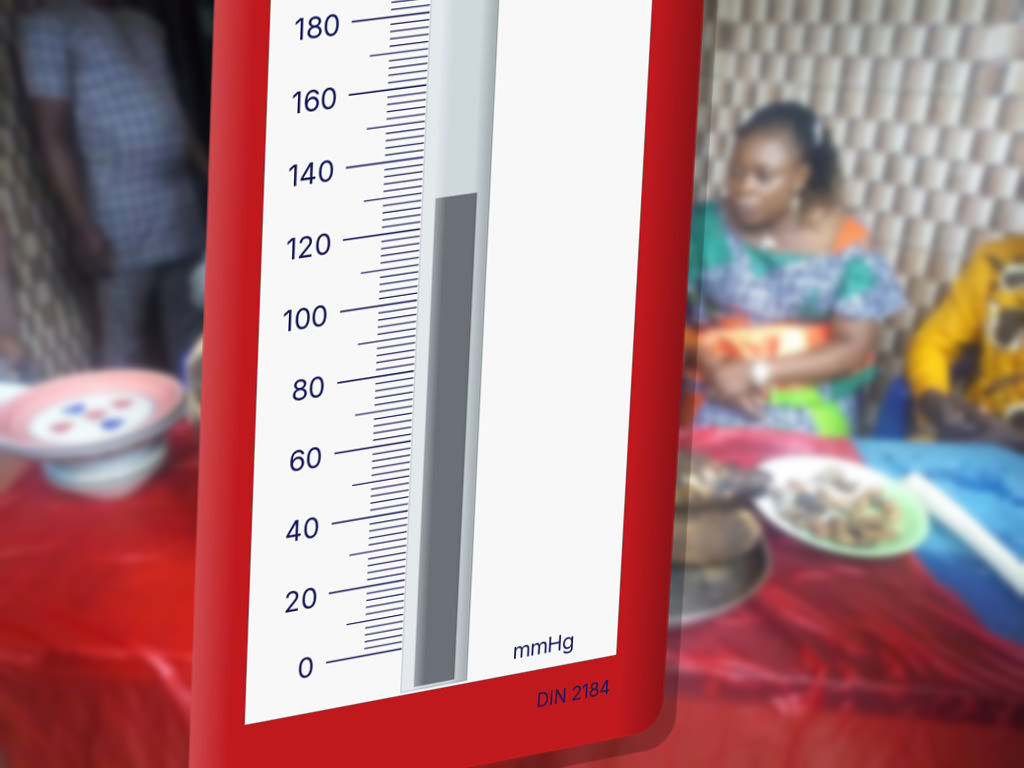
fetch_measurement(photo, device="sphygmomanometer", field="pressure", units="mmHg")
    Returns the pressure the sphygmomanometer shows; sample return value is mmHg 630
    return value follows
mmHg 128
